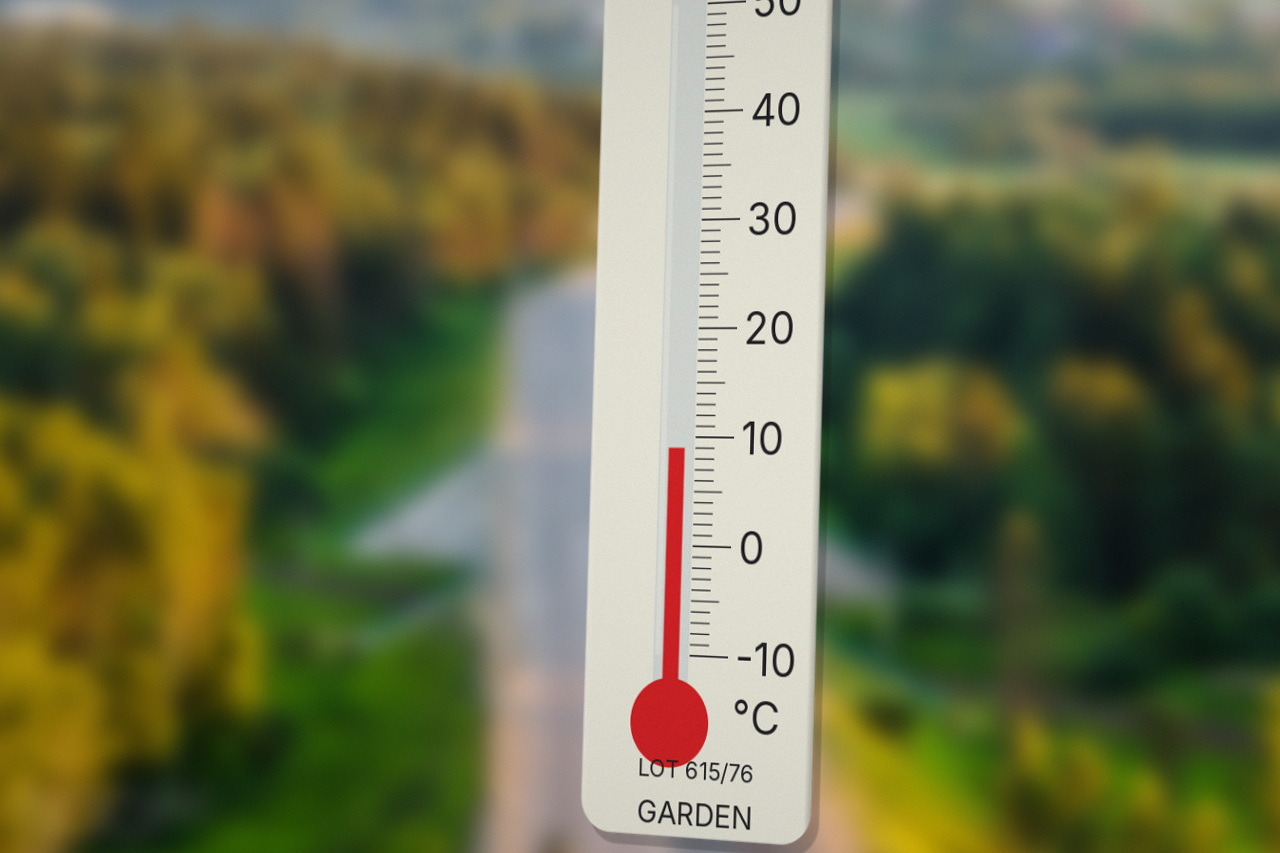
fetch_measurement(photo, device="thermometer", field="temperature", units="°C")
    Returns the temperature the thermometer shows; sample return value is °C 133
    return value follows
°C 9
